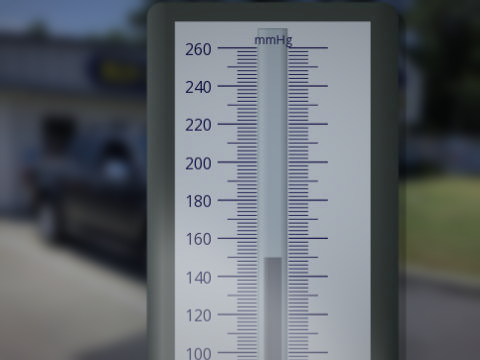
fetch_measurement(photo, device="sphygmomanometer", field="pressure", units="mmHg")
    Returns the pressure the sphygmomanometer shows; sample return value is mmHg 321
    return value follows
mmHg 150
